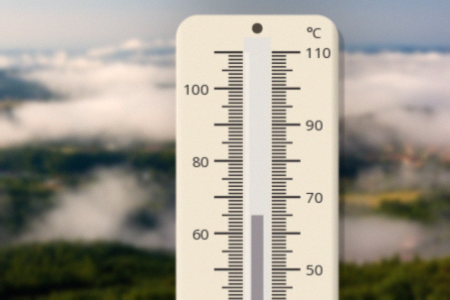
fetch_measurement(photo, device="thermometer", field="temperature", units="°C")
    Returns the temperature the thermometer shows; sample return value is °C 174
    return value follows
°C 65
